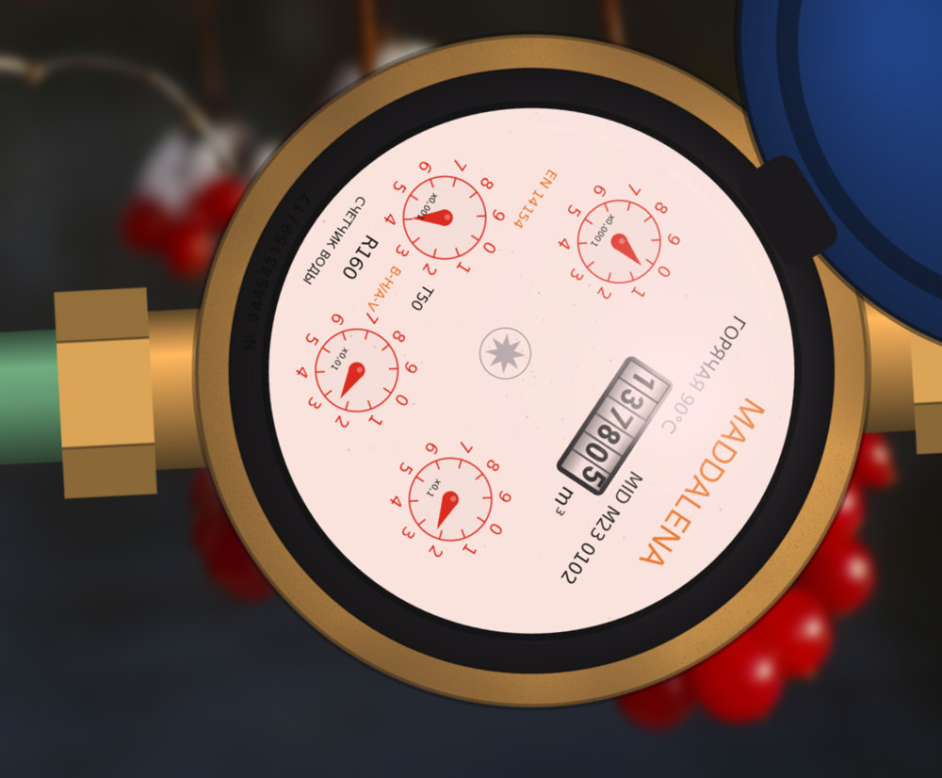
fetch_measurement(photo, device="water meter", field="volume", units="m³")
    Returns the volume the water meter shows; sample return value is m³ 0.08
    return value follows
m³ 137805.2240
